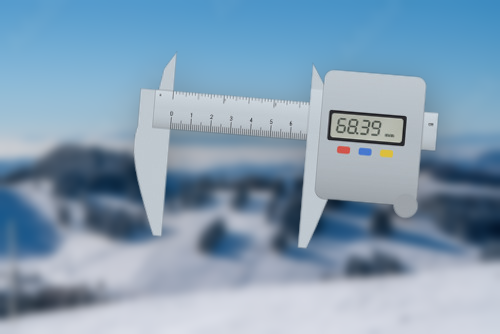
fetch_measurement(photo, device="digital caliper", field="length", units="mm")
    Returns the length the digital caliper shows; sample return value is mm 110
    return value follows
mm 68.39
